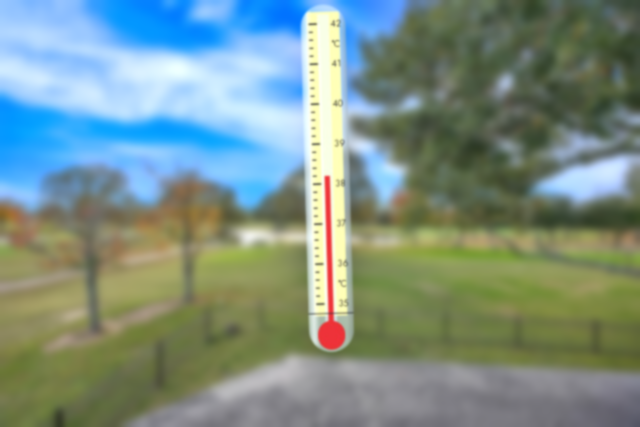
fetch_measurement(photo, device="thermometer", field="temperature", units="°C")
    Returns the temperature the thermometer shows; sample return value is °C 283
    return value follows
°C 38.2
